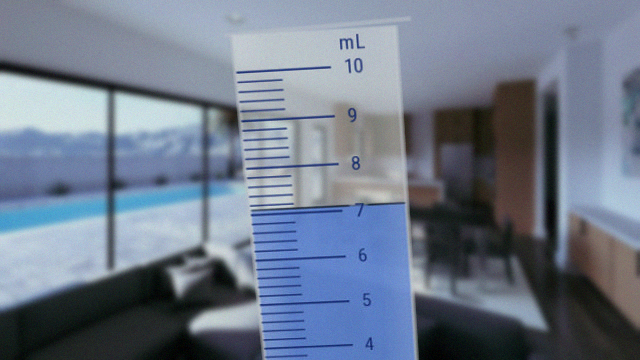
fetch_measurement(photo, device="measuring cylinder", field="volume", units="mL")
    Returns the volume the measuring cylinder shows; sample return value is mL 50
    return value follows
mL 7.1
